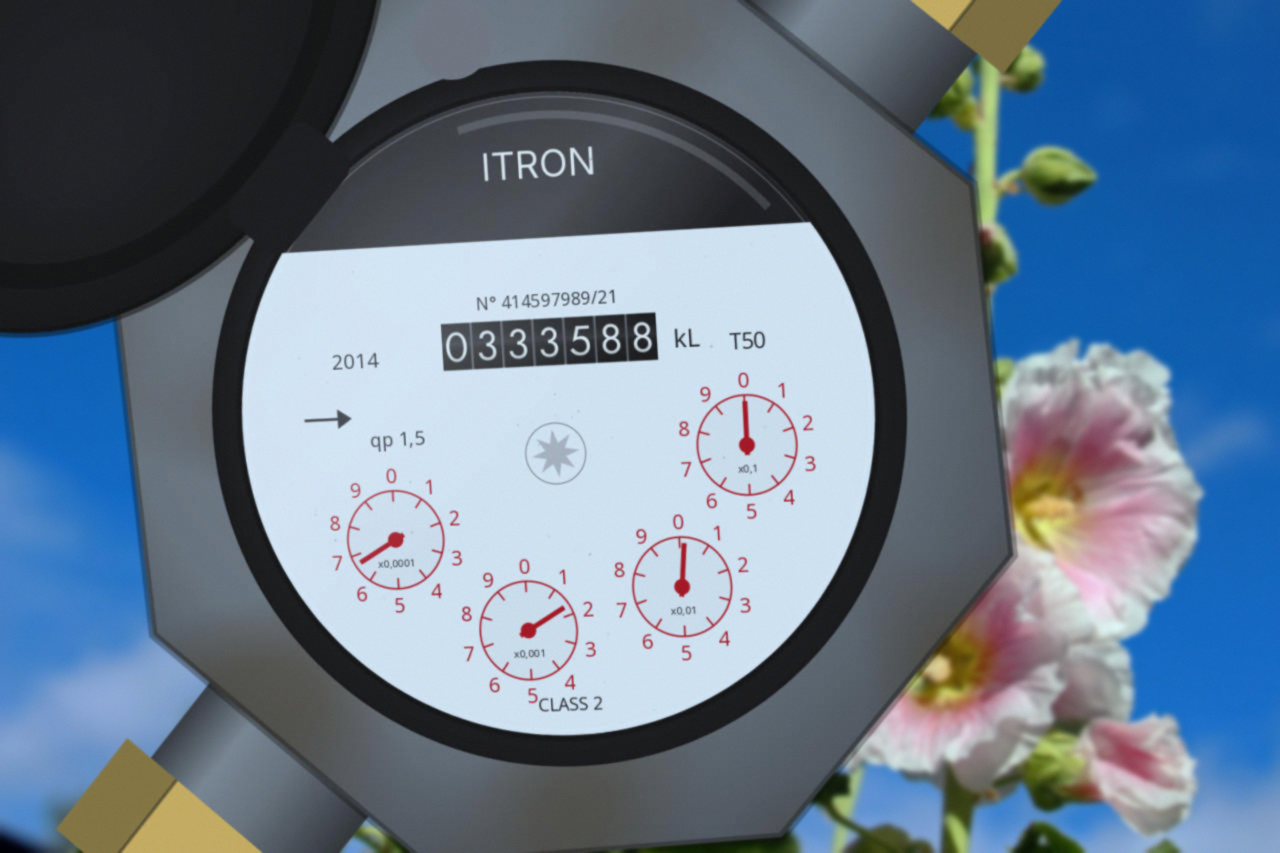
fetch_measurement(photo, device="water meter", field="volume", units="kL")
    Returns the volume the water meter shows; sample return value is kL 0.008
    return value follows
kL 333588.0016
